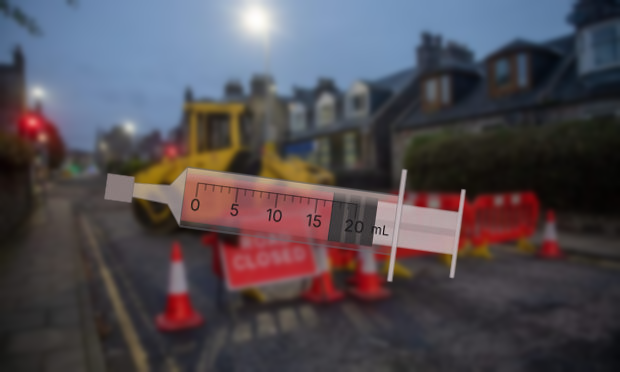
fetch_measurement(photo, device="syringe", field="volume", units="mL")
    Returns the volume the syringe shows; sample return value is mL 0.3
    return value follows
mL 17
